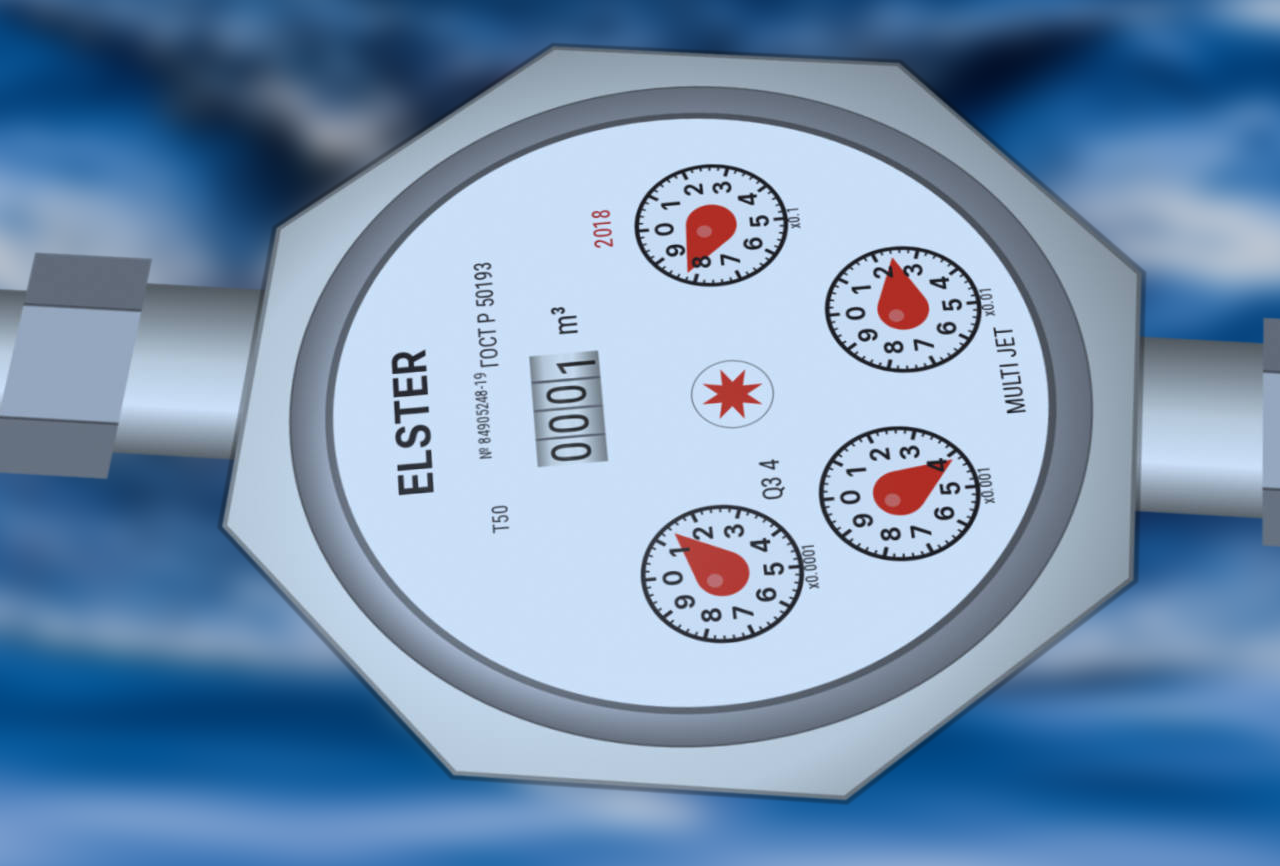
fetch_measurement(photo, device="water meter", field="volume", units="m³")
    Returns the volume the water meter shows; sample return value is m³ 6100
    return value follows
m³ 0.8241
